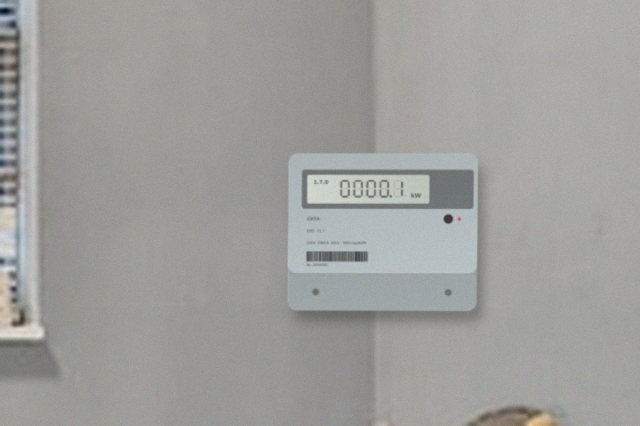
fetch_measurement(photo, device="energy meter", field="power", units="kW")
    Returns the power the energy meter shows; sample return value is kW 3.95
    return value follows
kW 0.1
